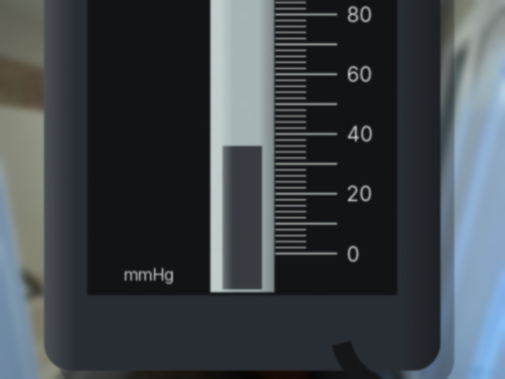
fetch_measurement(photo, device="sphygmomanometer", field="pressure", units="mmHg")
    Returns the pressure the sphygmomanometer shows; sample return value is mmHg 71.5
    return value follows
mmHg 36
